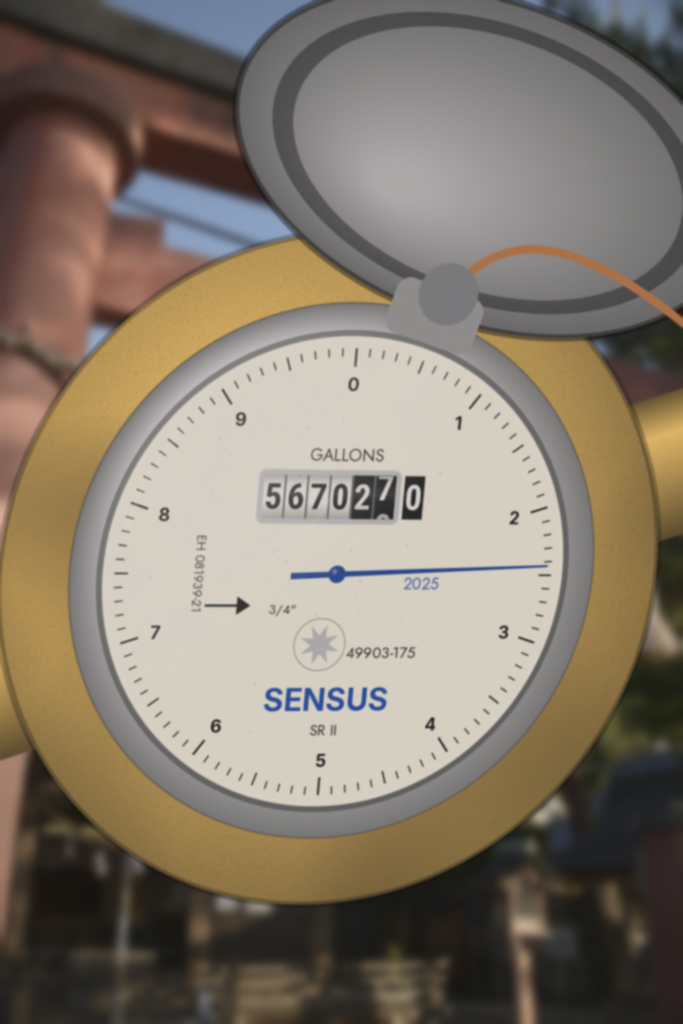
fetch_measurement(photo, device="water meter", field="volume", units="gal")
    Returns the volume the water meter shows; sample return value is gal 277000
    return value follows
gal 5670272.4
